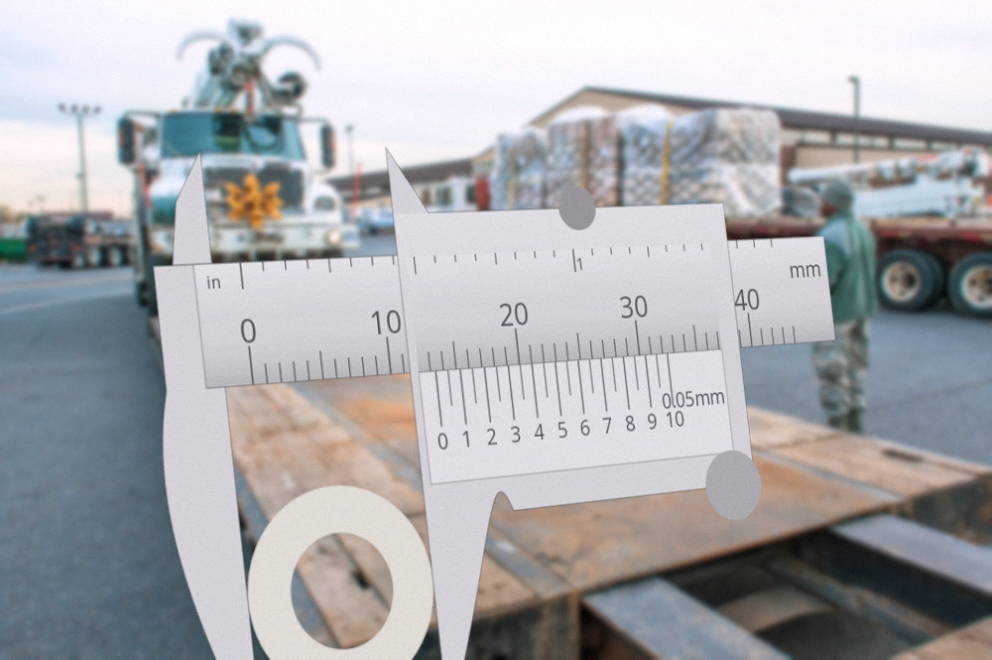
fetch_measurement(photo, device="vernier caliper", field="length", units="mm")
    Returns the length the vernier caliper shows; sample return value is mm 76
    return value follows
mm 13.4
